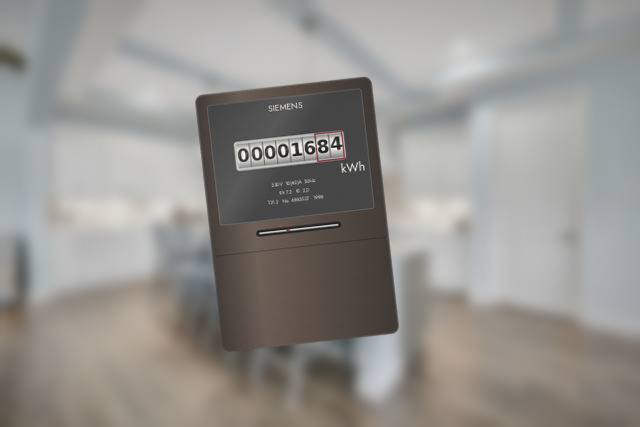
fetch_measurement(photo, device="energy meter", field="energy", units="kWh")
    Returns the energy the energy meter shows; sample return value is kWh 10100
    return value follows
kWh 16.84
